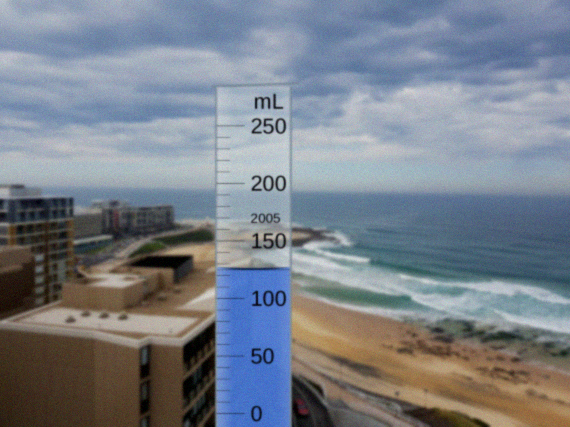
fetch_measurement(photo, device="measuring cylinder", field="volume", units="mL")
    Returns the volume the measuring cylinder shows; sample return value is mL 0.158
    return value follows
mL 125
